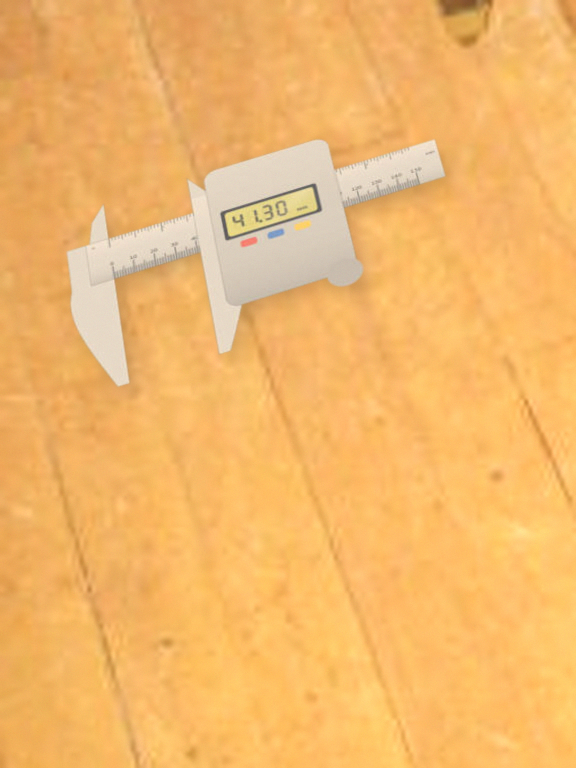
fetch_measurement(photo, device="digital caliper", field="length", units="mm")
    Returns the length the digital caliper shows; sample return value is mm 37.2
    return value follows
mm 41.30
